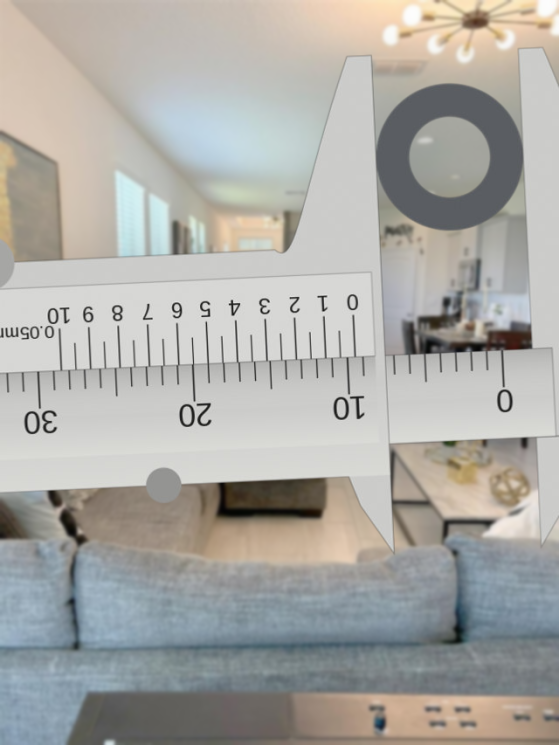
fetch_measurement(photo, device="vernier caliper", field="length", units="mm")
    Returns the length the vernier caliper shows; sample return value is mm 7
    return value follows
mm 9.5
